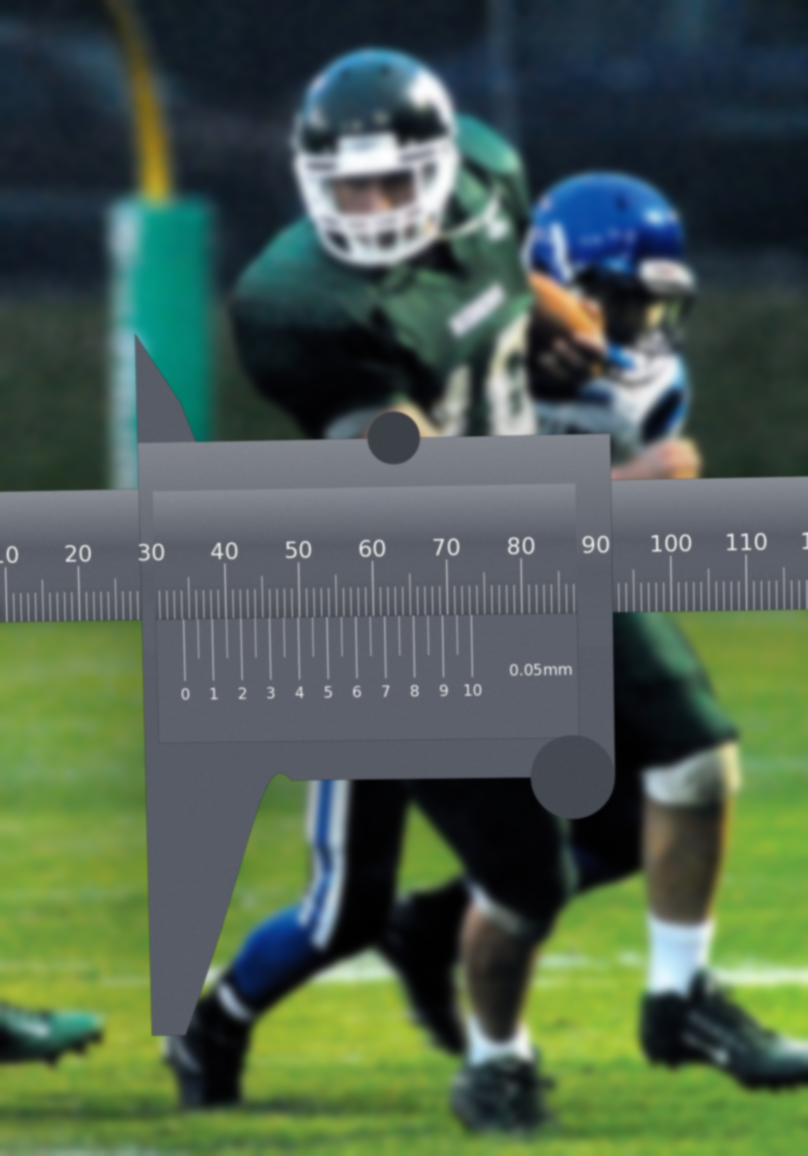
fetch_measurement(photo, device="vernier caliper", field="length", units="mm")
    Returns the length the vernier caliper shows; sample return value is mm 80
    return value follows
mm 34.2
